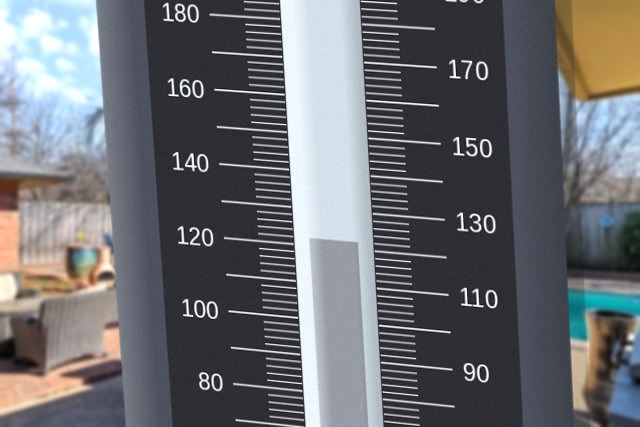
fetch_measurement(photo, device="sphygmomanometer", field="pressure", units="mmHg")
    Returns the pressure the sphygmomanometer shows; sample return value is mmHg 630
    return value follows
mmHg 122
